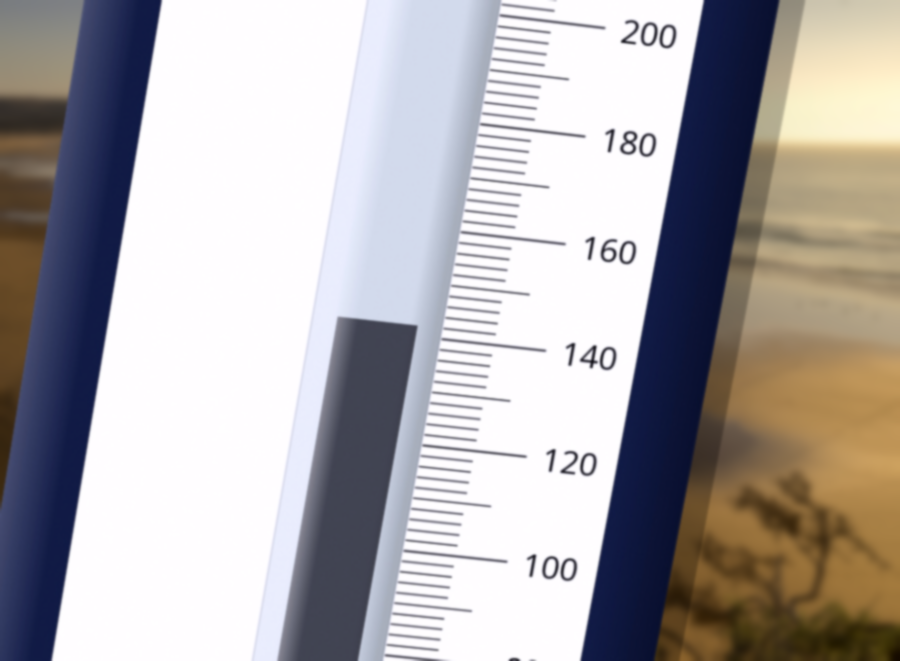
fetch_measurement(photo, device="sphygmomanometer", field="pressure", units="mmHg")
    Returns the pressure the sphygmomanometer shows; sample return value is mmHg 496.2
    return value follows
mmHg 142
